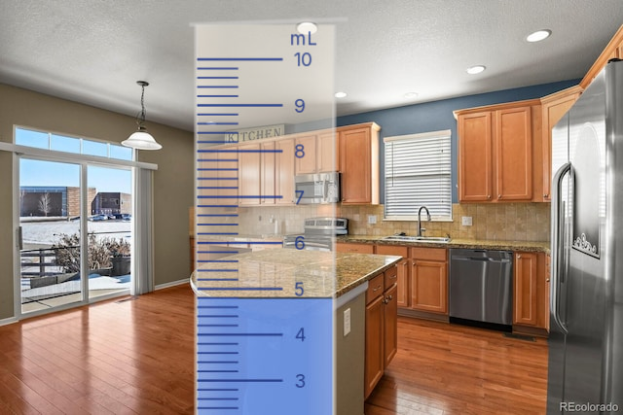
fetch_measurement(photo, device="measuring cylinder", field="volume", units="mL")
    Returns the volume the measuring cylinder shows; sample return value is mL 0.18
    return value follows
mL 4.8
